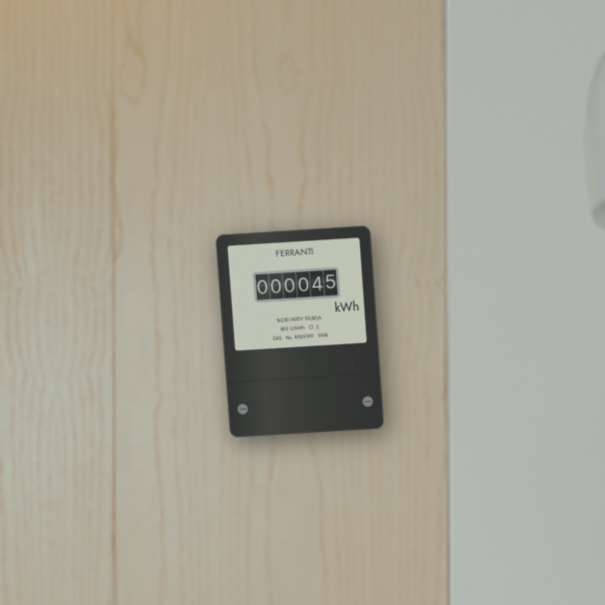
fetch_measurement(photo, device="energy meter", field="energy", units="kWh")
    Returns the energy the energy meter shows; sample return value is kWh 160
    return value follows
kWh 45
